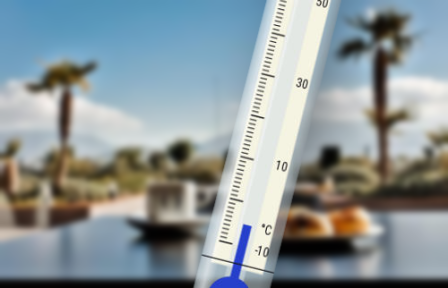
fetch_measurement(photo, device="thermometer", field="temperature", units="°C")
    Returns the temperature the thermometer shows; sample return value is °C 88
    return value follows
°C -5
